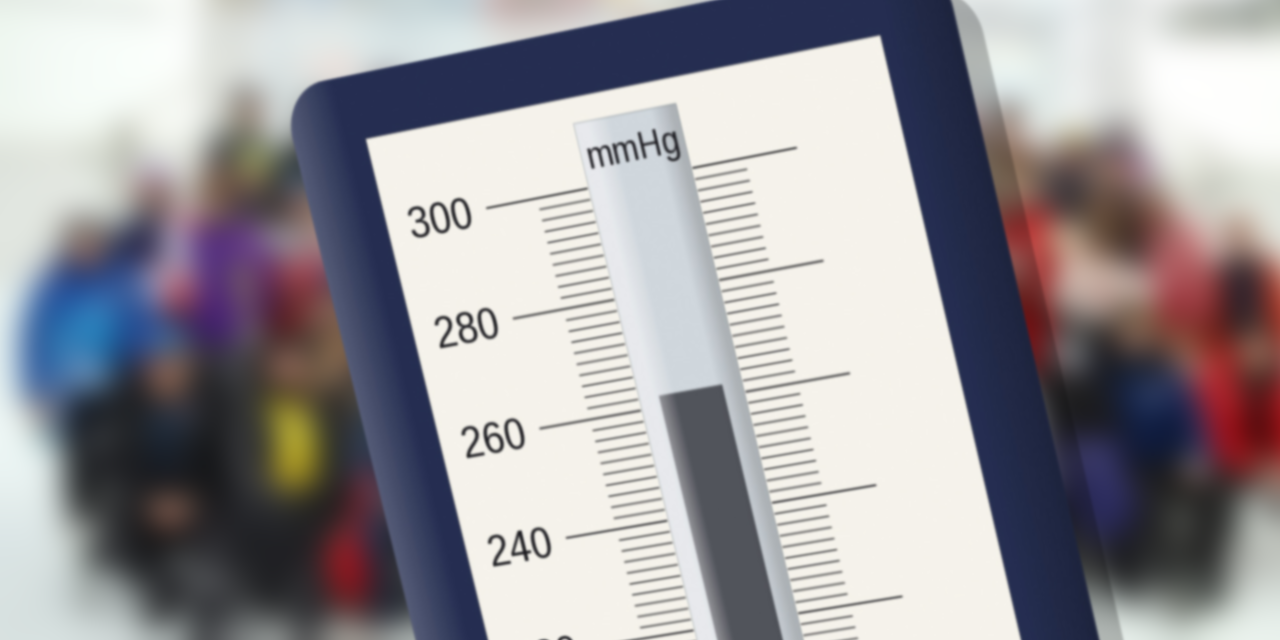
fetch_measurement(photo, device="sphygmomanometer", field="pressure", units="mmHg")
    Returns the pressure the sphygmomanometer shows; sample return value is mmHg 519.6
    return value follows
mmHg 262
